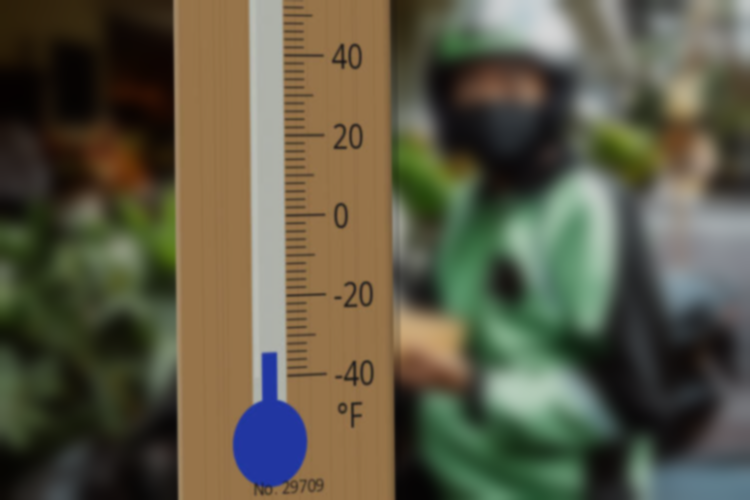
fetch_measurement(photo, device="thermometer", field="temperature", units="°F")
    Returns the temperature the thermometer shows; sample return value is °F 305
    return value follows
°F -34
